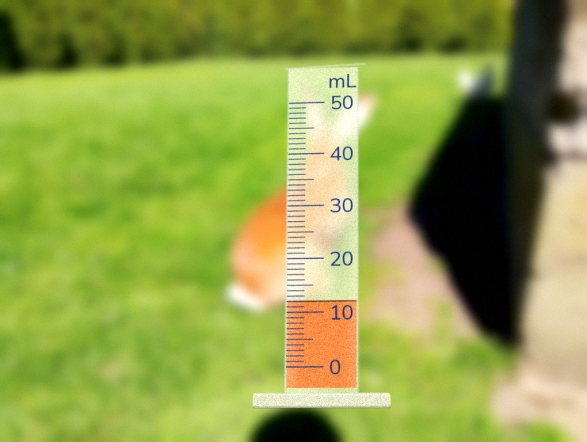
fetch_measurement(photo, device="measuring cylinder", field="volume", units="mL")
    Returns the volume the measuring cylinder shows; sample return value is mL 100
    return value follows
mL 12
